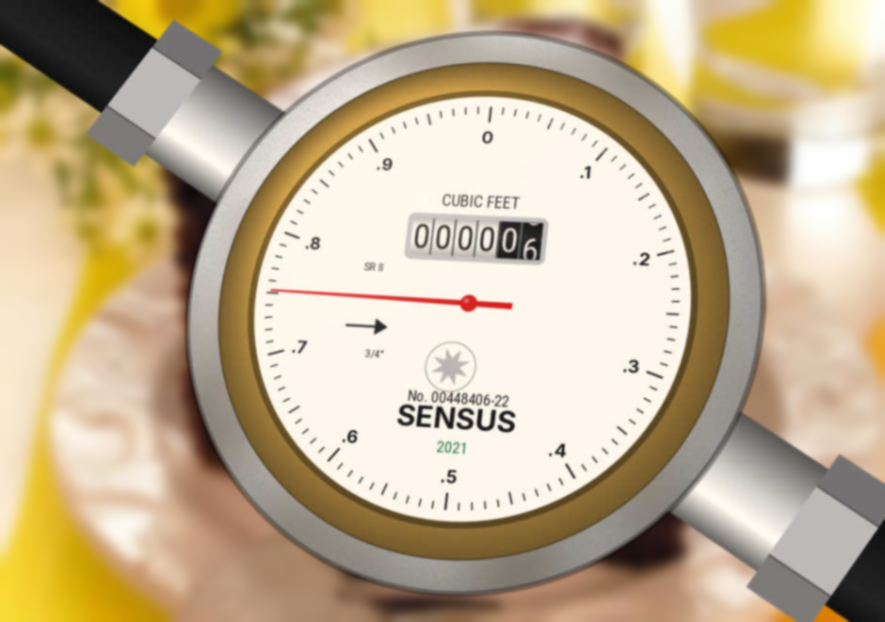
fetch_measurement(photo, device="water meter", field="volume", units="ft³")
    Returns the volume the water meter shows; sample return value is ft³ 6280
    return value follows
ft³ 5.75
